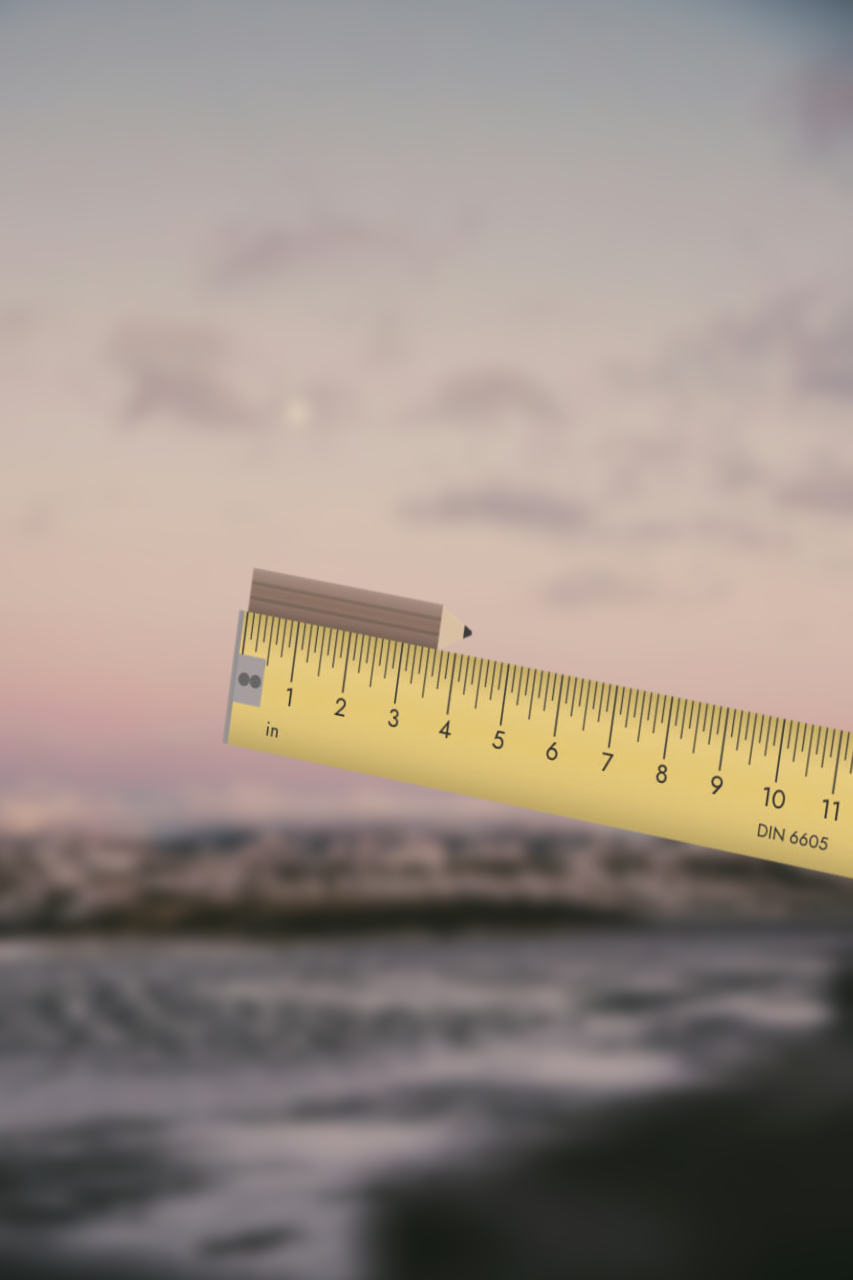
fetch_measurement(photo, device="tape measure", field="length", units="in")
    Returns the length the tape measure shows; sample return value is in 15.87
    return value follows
in 4.25
